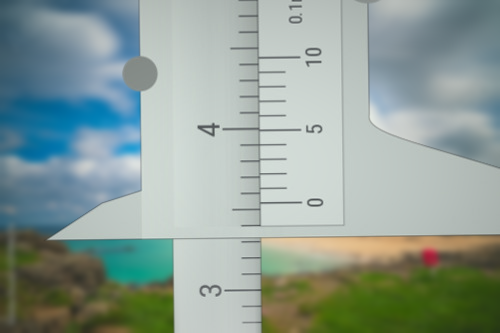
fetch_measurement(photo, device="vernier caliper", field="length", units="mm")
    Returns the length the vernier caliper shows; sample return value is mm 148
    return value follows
mm 35.4
